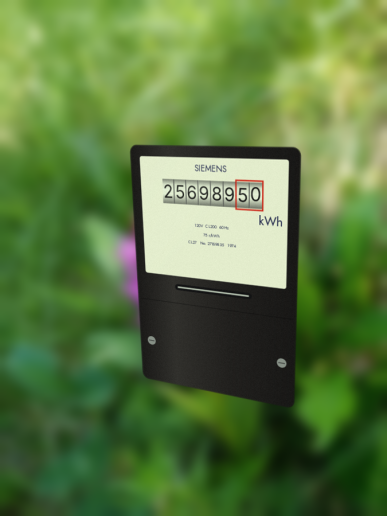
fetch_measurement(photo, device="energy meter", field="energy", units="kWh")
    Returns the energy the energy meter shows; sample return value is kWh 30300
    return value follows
kWh 256989.50
